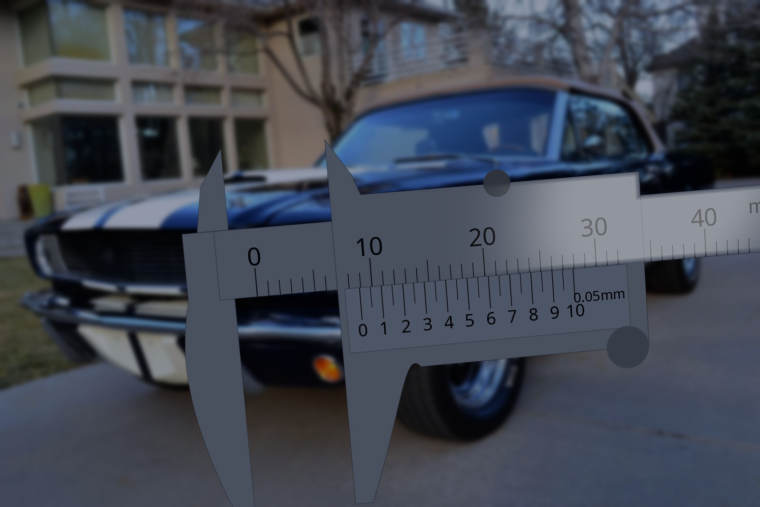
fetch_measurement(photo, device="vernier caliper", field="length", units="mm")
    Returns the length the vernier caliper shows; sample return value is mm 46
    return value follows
mm 8.9
